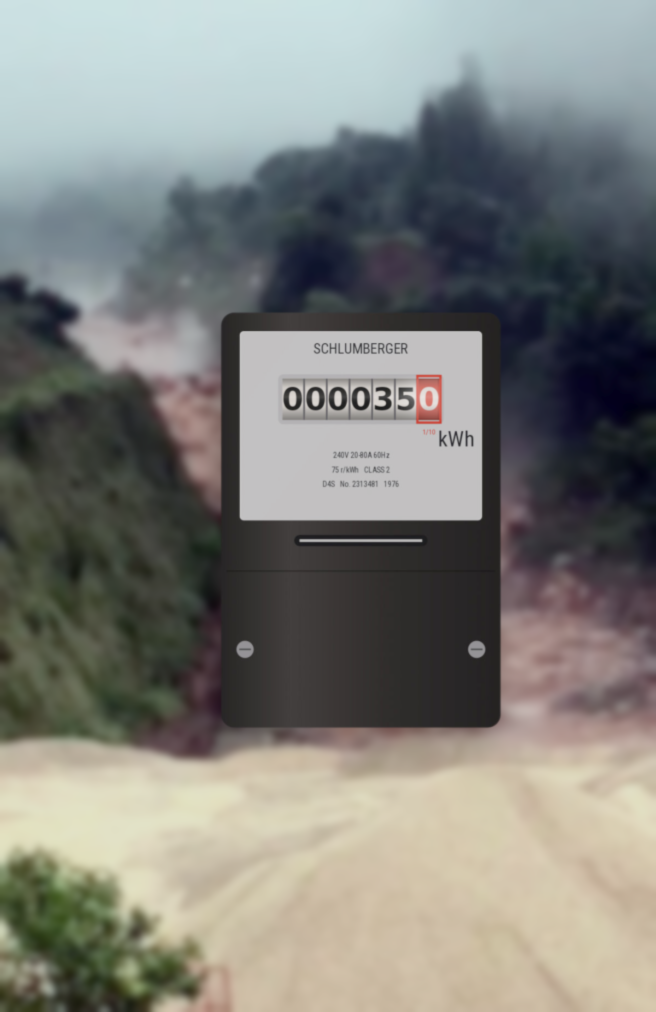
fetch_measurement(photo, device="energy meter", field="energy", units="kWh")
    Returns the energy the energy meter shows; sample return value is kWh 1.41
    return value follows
kWh 35.0
